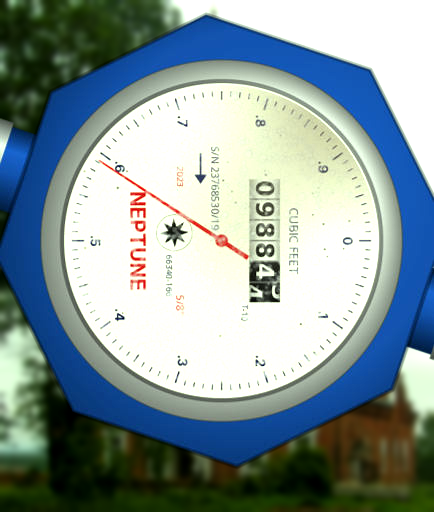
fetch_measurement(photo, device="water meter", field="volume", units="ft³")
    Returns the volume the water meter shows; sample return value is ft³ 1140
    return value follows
ft³ 98843.59
